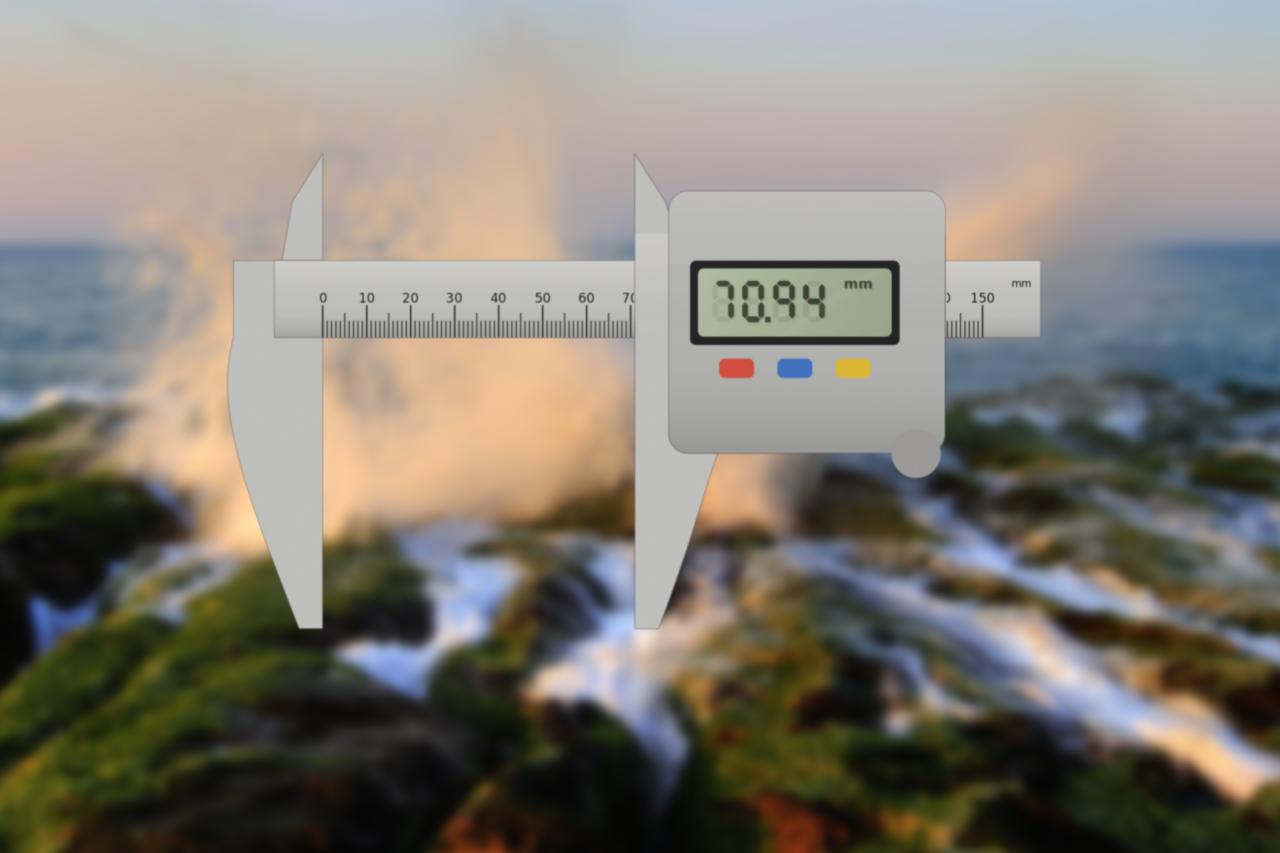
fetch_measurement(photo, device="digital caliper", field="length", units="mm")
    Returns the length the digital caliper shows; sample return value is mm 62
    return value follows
mm 70.94
